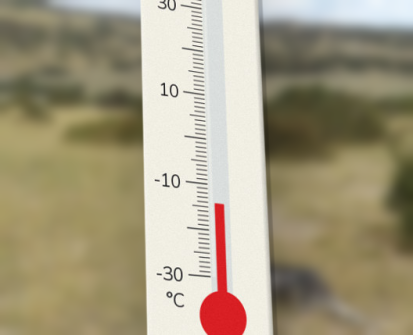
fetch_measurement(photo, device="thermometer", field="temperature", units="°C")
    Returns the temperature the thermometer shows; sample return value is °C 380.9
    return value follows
°C -14
